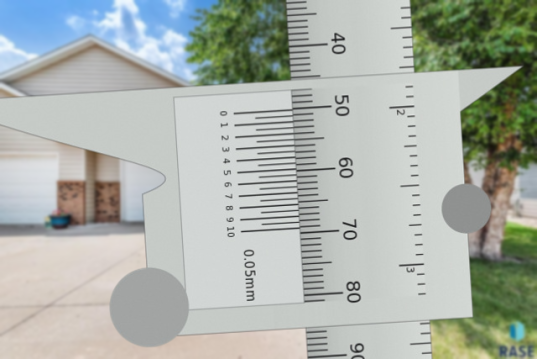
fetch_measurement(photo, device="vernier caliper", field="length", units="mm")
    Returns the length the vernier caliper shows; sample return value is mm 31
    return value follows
mm 50.2
